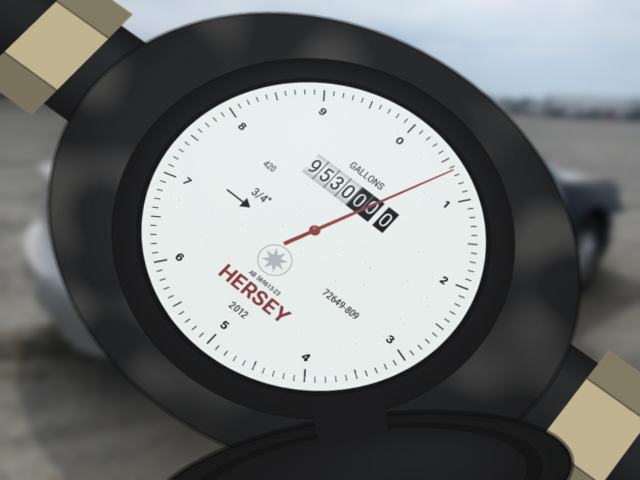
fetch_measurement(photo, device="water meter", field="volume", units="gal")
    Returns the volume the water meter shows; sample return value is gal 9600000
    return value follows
gal 9530000.6
